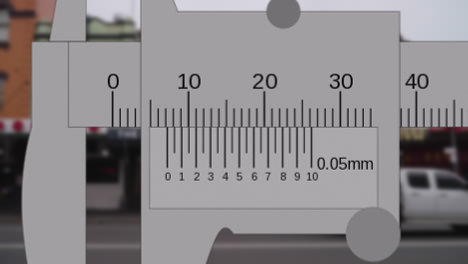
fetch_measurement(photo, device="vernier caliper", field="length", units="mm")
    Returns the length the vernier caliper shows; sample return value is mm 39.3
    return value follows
mm 7.2
